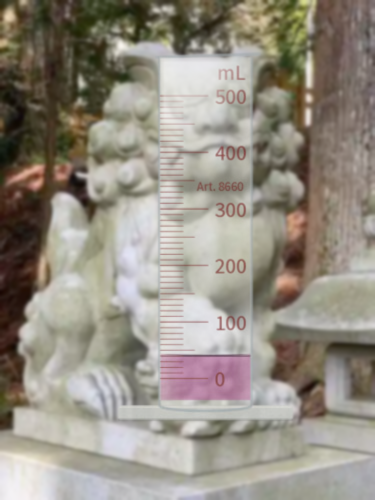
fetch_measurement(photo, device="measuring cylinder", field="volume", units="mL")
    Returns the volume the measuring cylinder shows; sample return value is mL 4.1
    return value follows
mL 40
